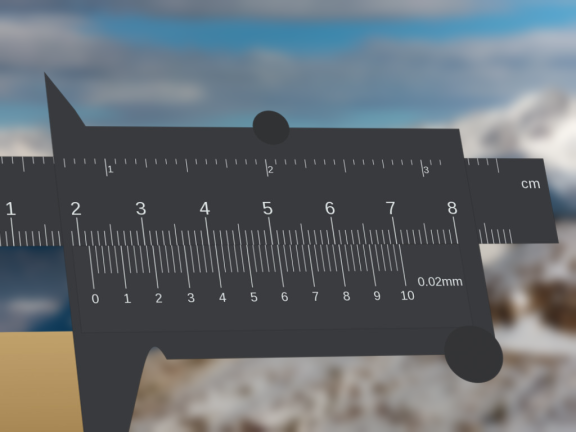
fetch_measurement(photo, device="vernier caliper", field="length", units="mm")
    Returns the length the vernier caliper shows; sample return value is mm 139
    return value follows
mm 21.4
